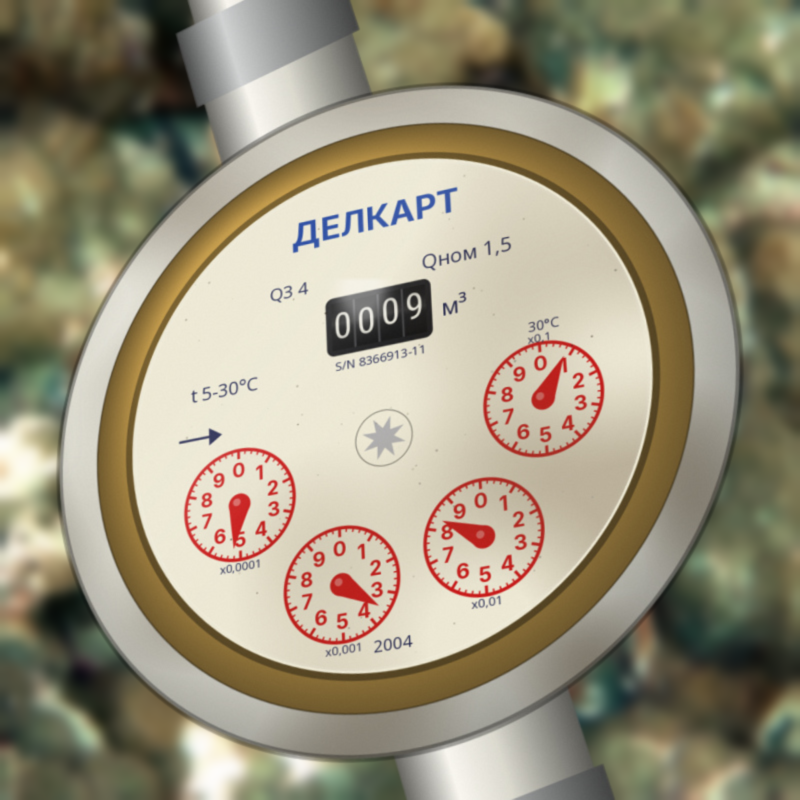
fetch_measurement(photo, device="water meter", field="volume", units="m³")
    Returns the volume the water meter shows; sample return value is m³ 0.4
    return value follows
m³ 9.0835
